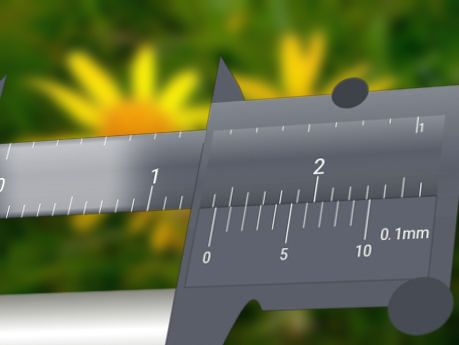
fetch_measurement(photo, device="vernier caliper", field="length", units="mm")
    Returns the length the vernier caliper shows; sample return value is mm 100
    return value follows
mm 14.2
